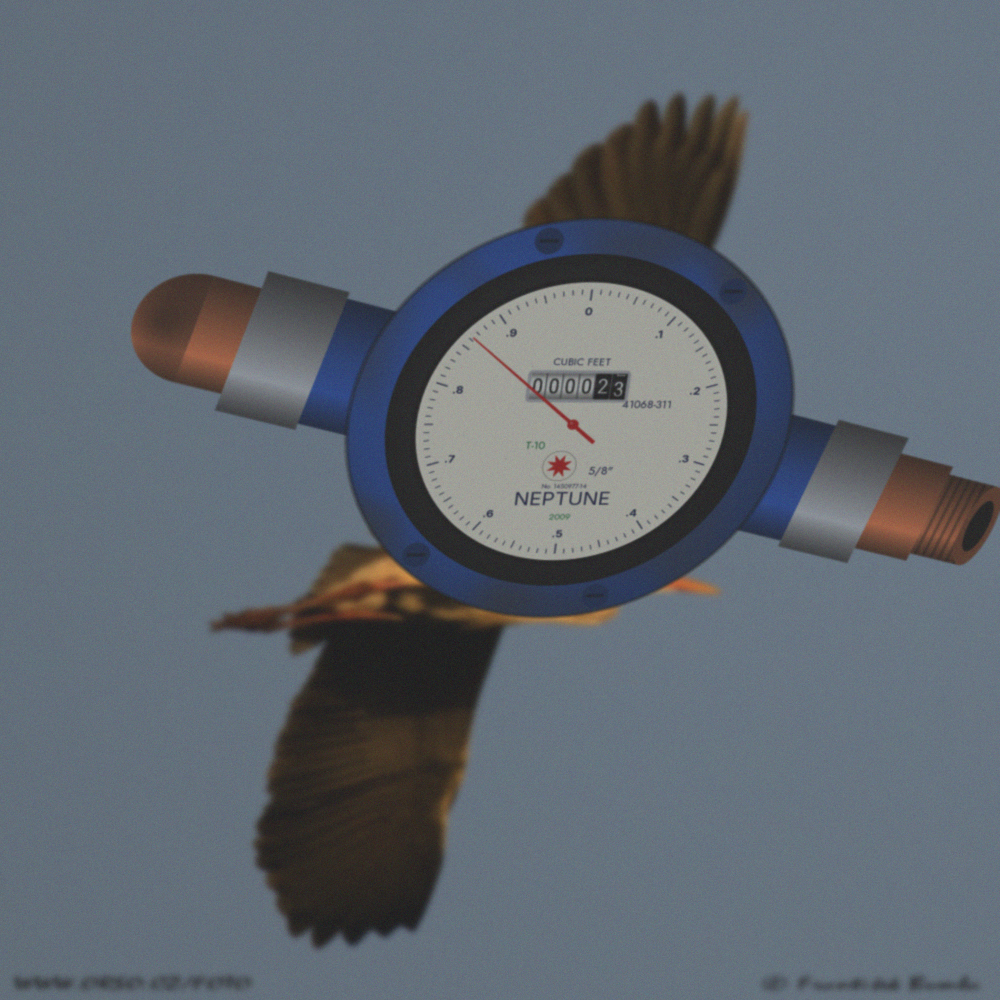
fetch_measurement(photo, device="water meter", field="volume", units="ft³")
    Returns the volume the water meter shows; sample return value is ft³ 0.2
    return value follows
ft³ 22.86
